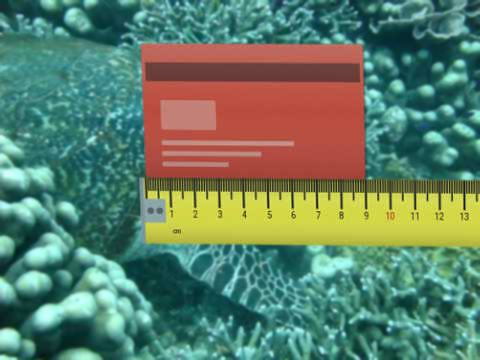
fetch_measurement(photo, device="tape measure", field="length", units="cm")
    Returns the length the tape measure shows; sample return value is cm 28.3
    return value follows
cm 9
